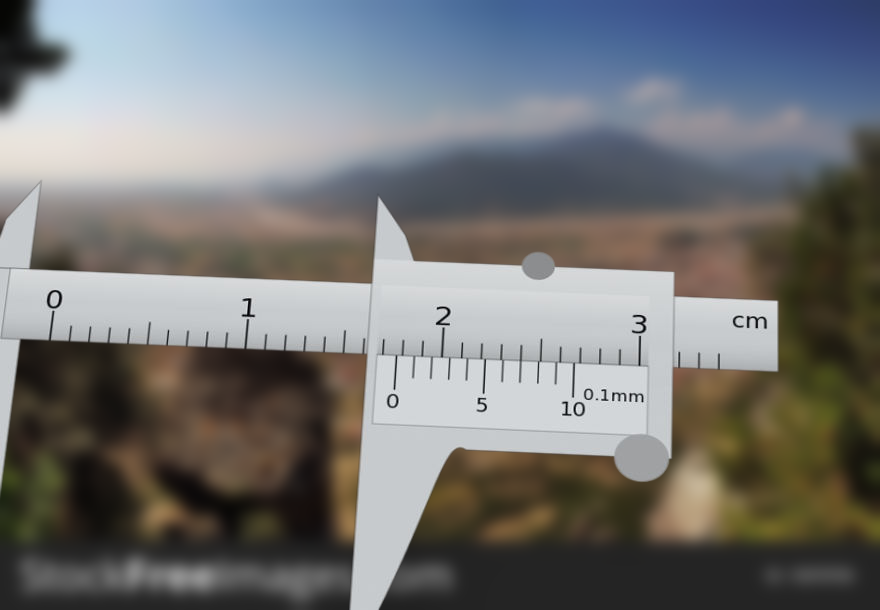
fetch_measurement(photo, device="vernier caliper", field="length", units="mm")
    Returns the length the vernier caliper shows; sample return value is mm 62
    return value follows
mm 17.7
